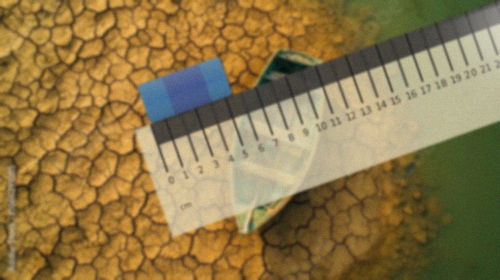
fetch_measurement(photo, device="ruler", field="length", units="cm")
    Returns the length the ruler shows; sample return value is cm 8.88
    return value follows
cm 5.5
